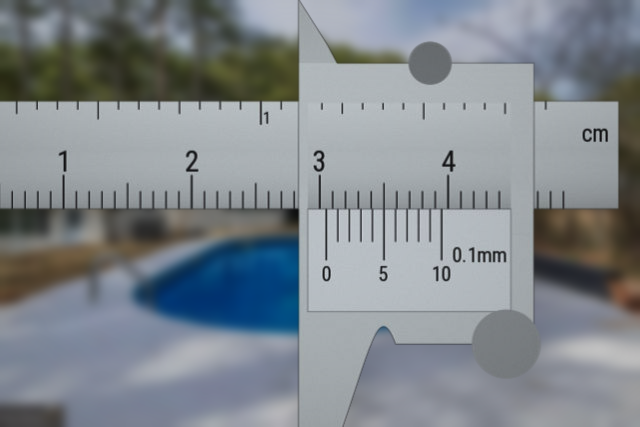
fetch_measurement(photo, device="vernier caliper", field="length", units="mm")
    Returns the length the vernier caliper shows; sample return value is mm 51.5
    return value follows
mm 30.5
